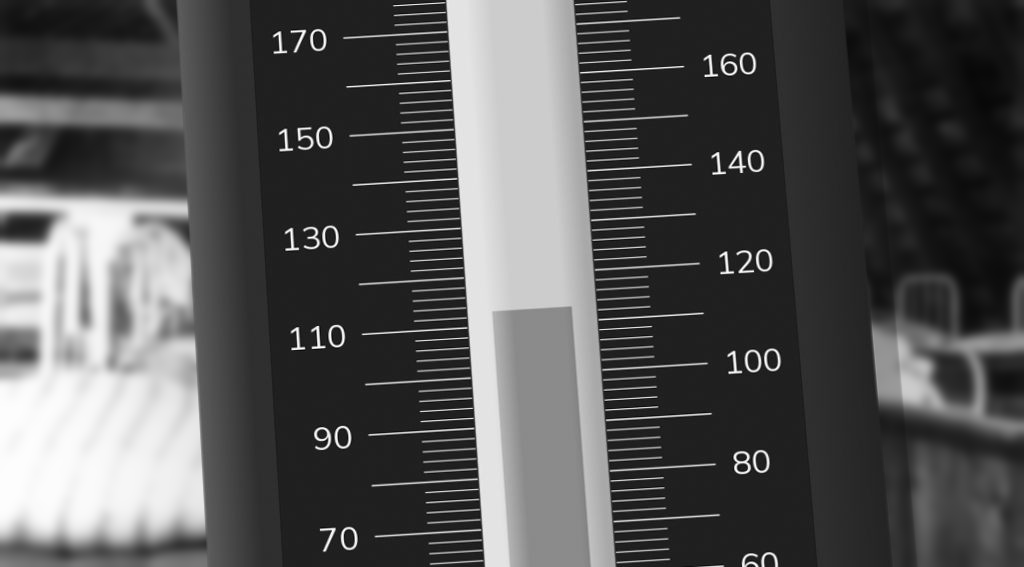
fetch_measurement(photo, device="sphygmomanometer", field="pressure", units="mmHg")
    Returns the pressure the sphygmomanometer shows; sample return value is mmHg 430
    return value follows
mmHg 113
